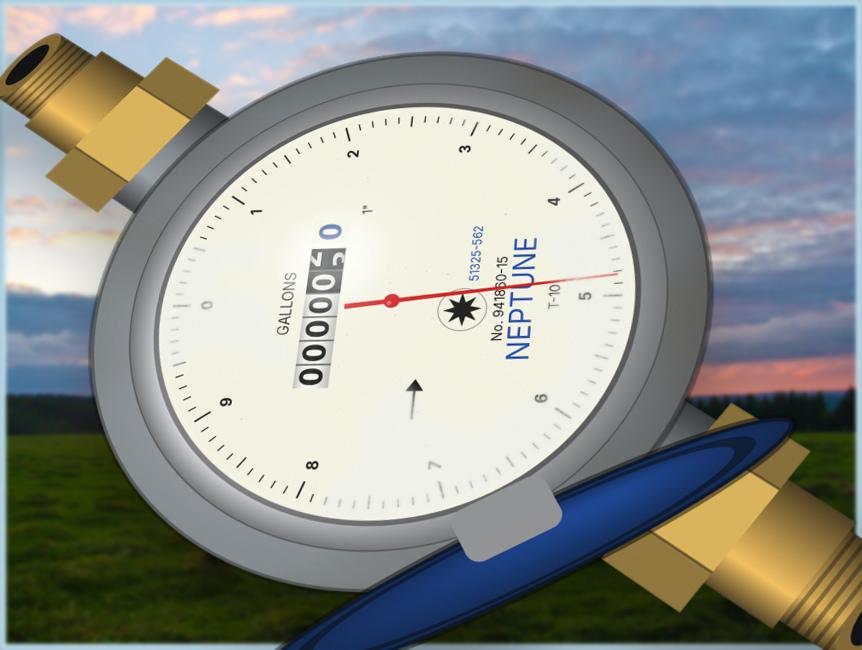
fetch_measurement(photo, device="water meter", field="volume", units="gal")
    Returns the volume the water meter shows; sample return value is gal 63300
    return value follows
gal 24.8
